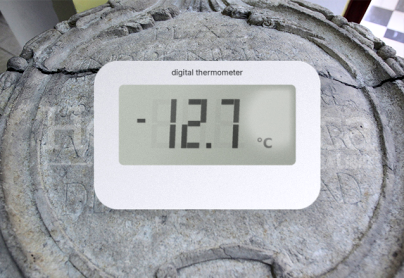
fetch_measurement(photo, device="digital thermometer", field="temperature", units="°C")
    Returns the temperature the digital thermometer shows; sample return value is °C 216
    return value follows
°C -12.7
